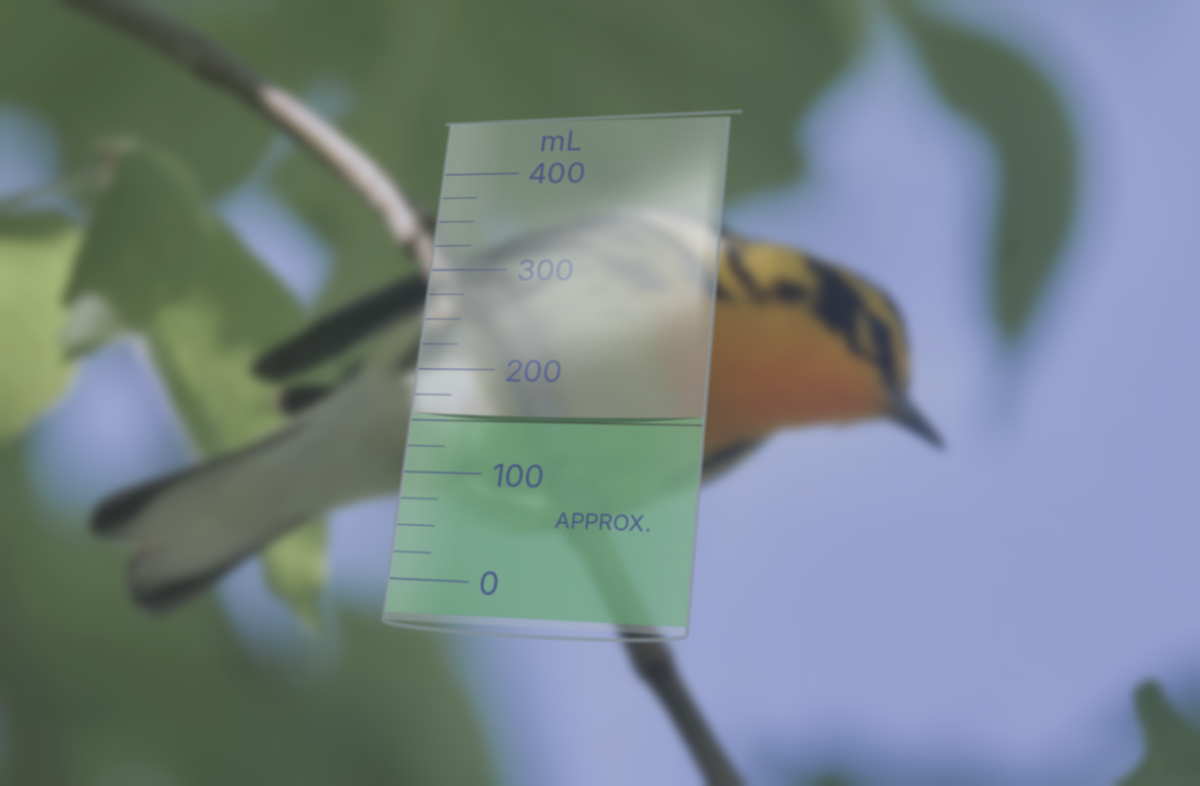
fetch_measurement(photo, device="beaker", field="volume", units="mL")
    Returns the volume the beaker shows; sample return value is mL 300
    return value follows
mL 150
